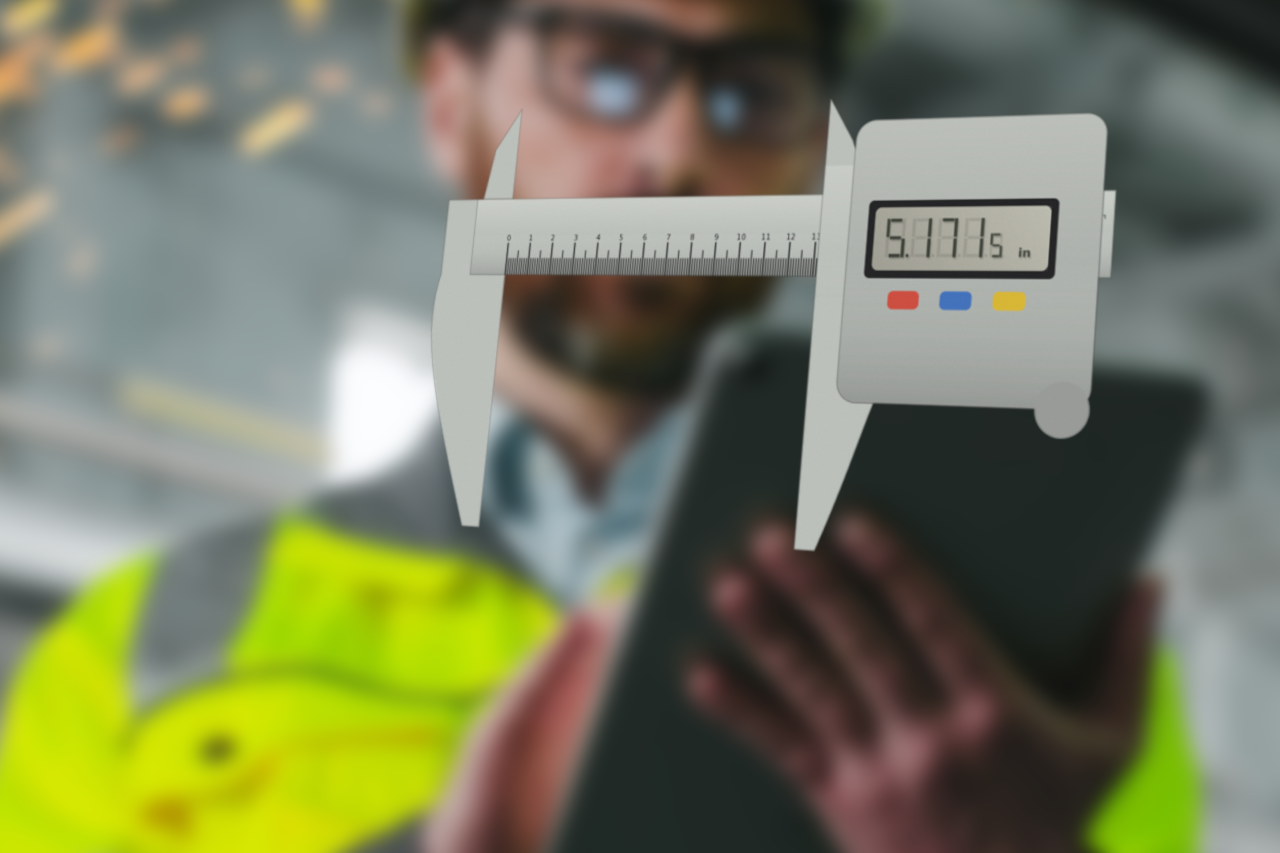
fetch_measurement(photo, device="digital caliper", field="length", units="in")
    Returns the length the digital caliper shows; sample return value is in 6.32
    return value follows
in 5.1715
